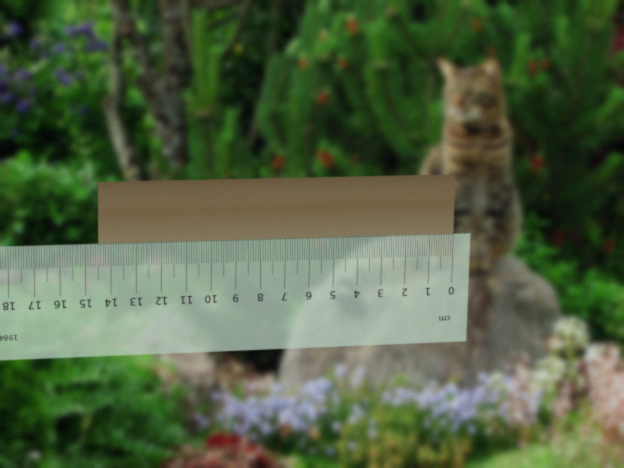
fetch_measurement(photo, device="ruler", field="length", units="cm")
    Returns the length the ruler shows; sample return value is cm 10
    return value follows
cm 14.5
